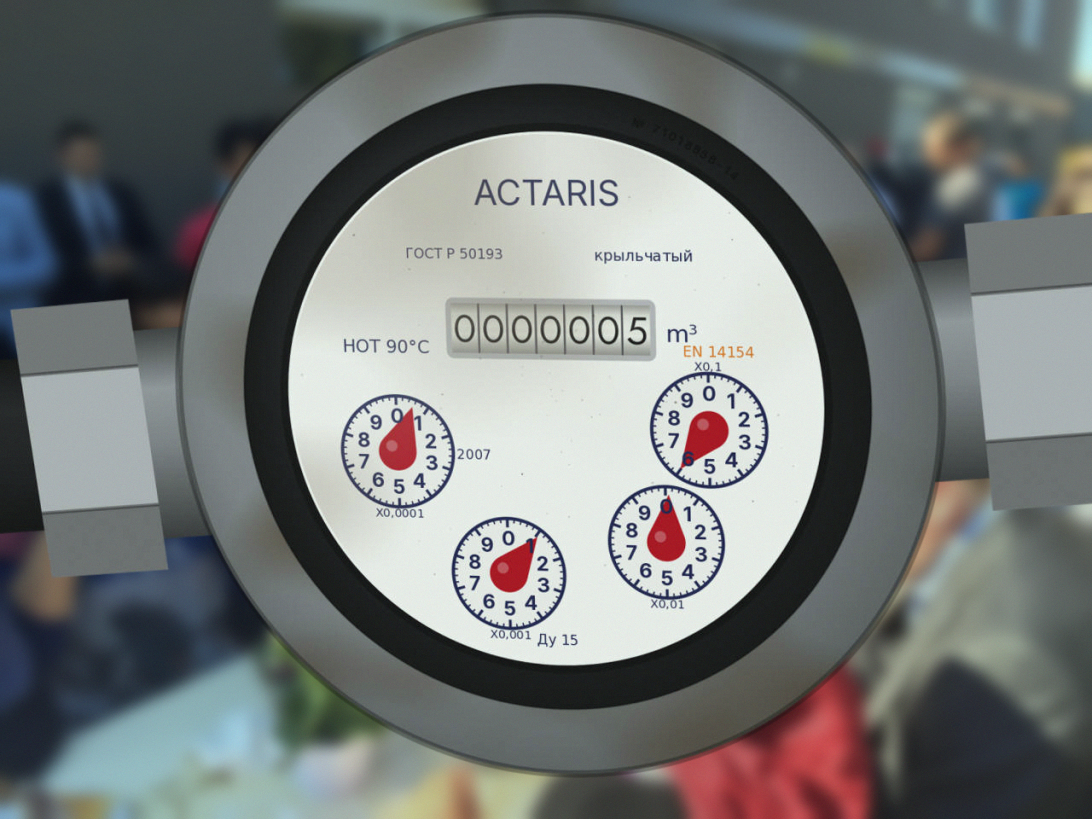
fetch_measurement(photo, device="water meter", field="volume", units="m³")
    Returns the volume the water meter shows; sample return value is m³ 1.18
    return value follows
m³ 5.6010
